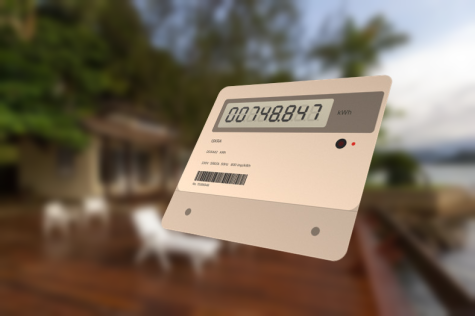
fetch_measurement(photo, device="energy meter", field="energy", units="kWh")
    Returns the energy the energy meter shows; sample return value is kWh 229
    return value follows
kWh 748.847
